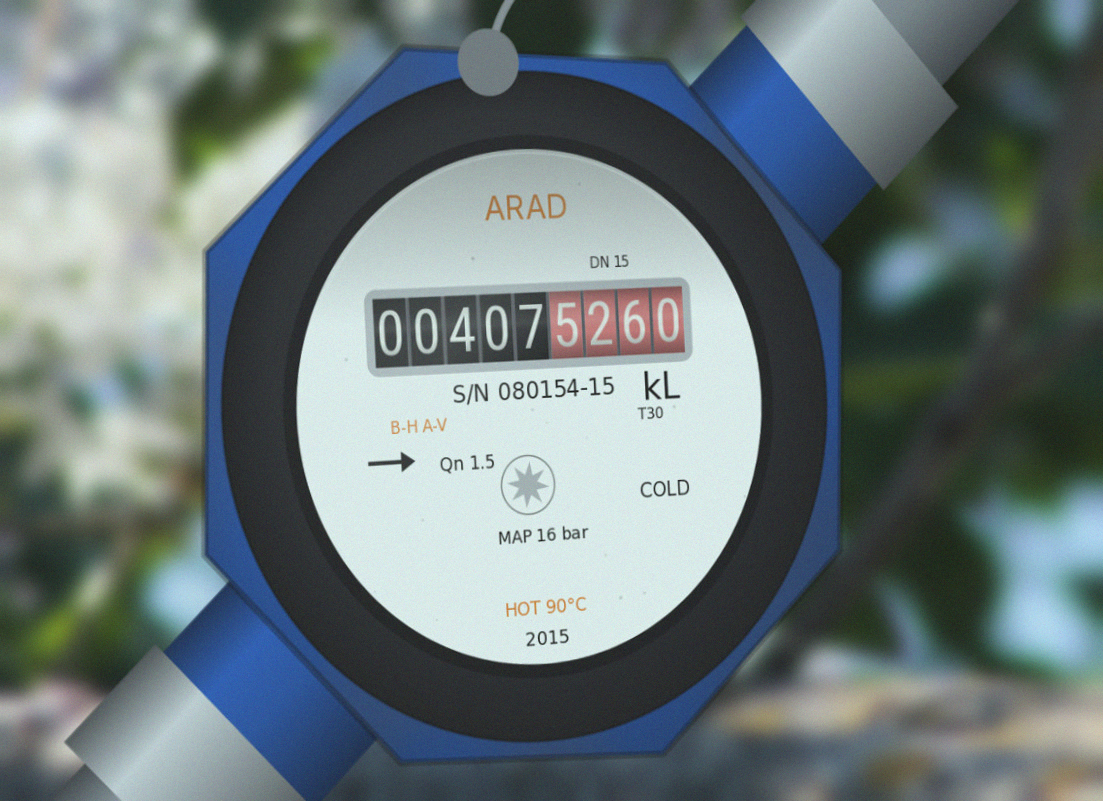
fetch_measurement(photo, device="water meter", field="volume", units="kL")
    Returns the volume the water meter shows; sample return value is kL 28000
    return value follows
kL 407.5260
